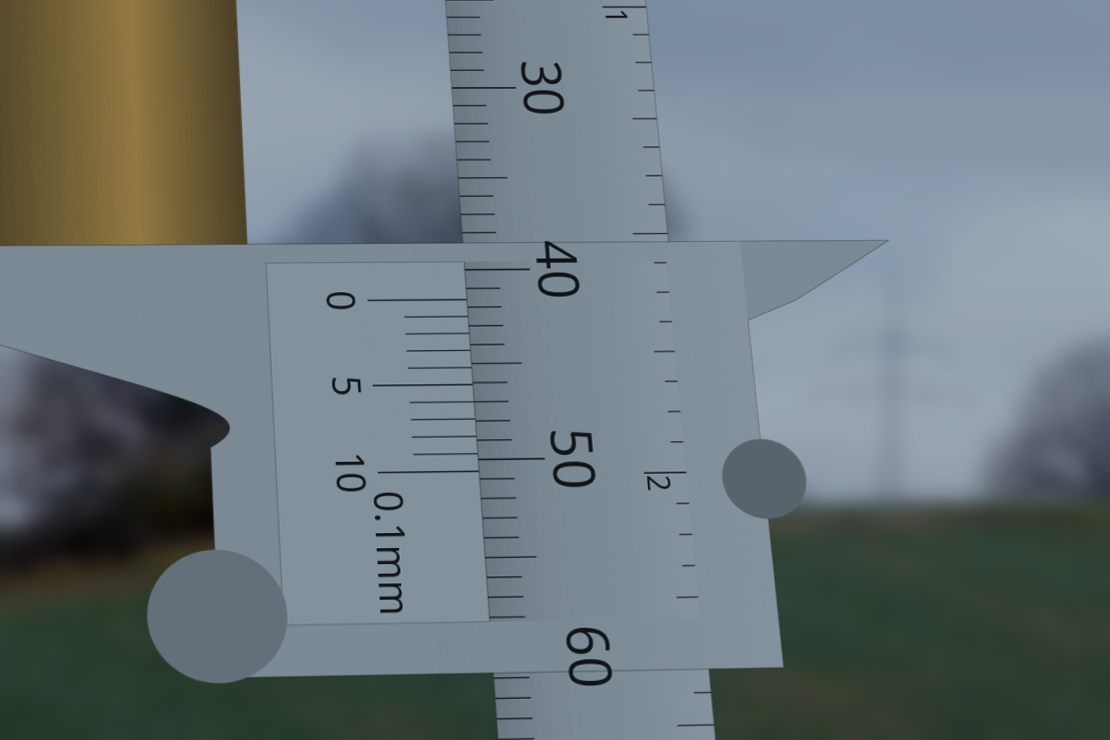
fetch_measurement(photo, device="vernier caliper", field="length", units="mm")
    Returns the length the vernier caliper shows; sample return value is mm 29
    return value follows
mm 41.6
